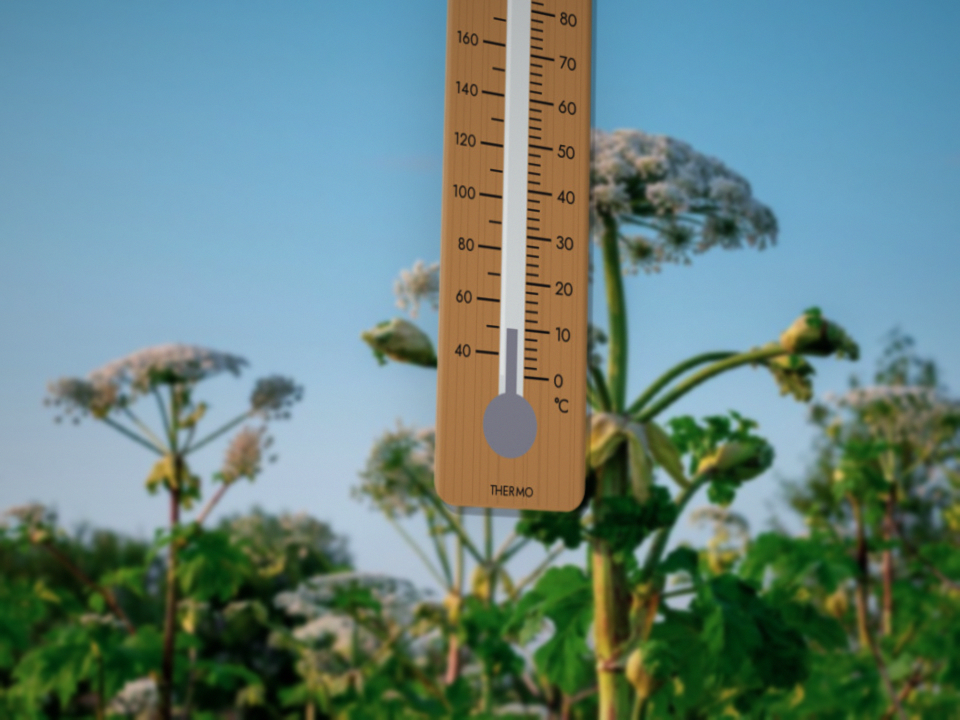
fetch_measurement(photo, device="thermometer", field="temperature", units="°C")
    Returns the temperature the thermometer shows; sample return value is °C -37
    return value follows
°C 10
